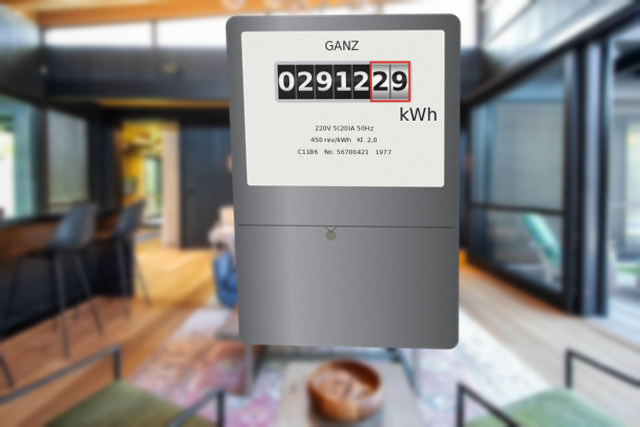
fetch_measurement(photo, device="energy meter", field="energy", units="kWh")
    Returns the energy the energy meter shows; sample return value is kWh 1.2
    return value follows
kWh 2912.29
